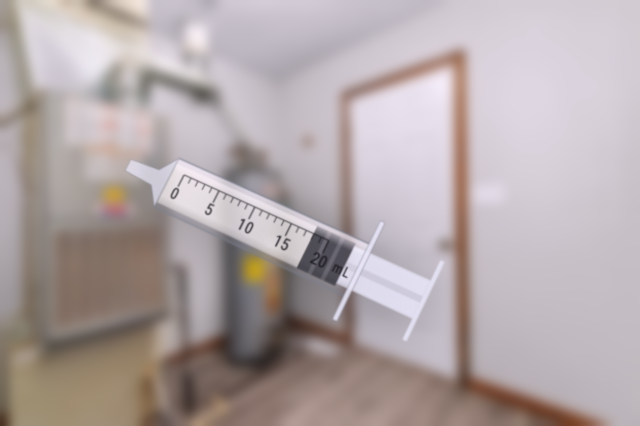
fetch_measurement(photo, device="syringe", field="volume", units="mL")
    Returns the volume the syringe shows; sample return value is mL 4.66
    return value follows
mL 18
